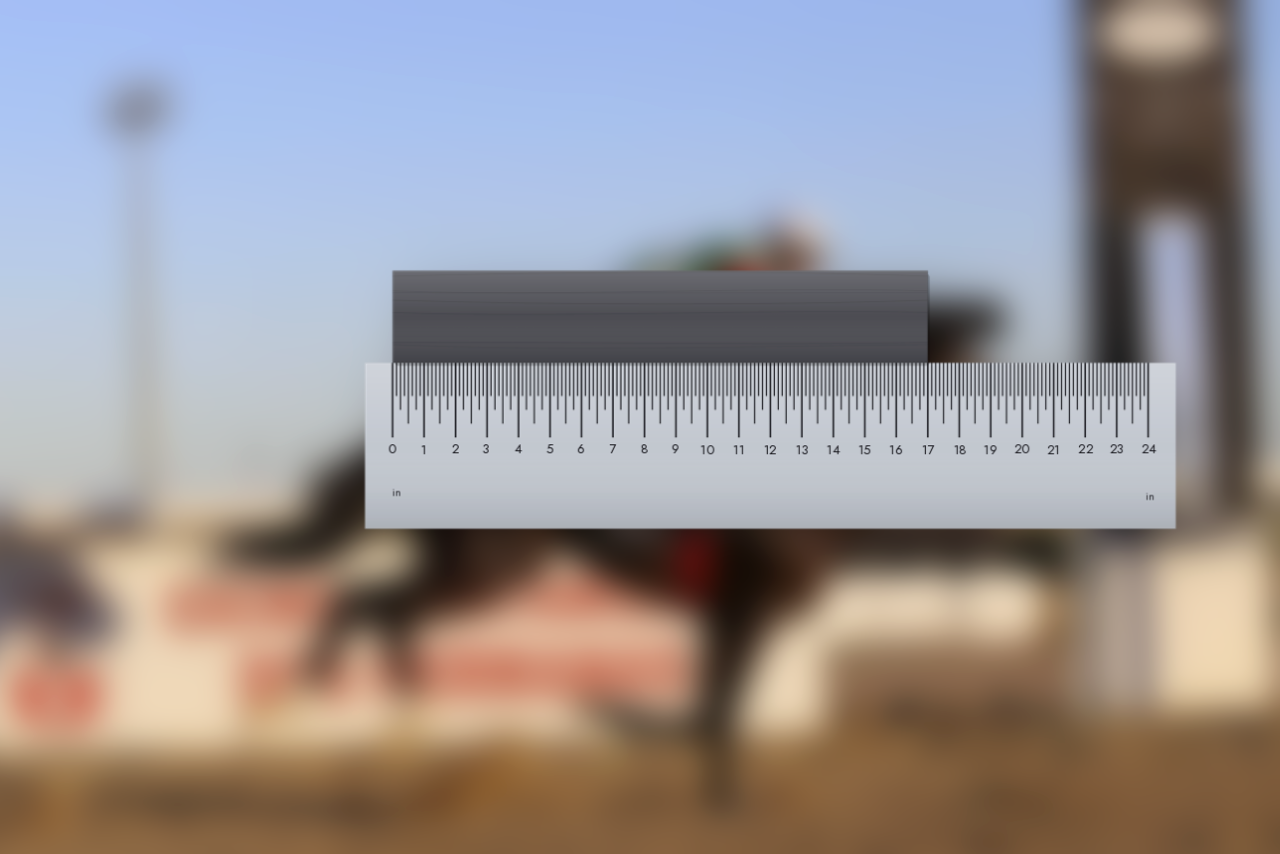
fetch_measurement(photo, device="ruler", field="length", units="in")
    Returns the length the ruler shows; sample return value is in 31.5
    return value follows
in 17
